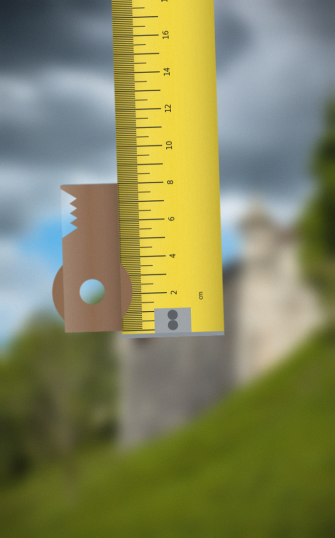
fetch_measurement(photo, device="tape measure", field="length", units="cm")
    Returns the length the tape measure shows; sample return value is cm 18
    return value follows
cm 8
